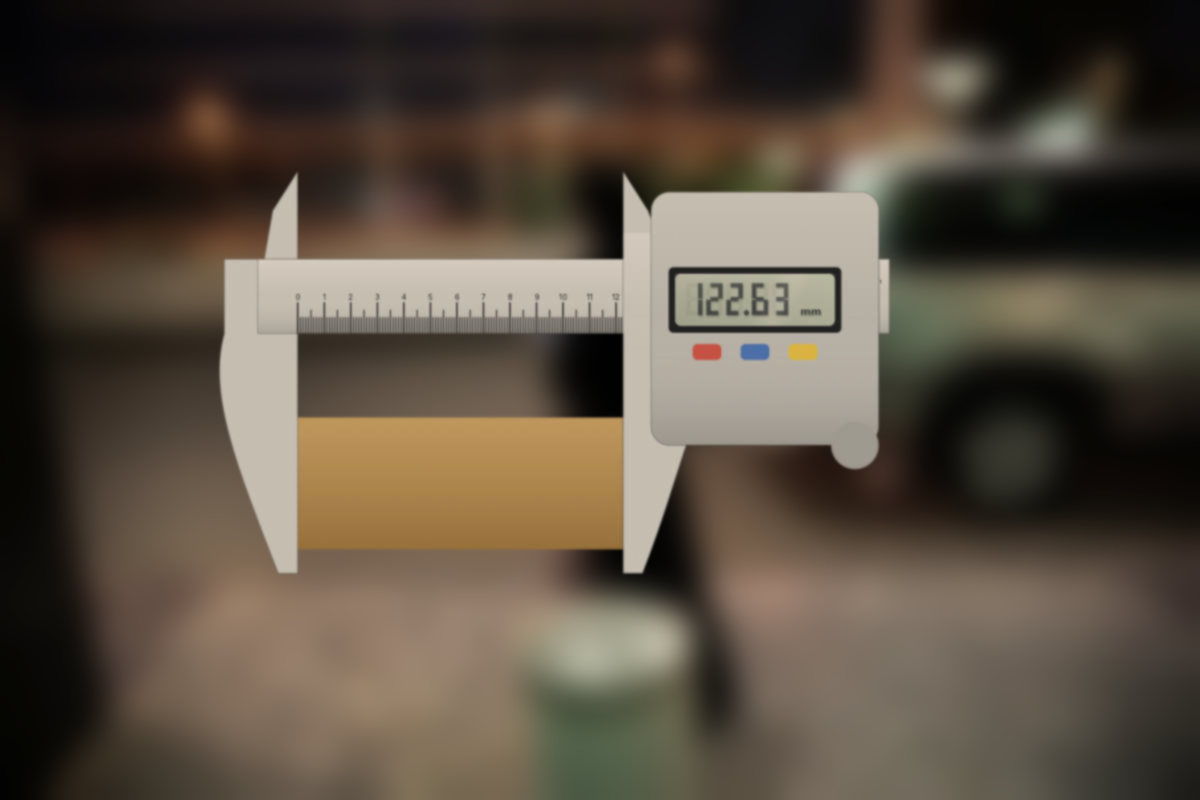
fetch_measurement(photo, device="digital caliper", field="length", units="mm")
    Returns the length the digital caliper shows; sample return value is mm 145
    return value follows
mm 122.63
